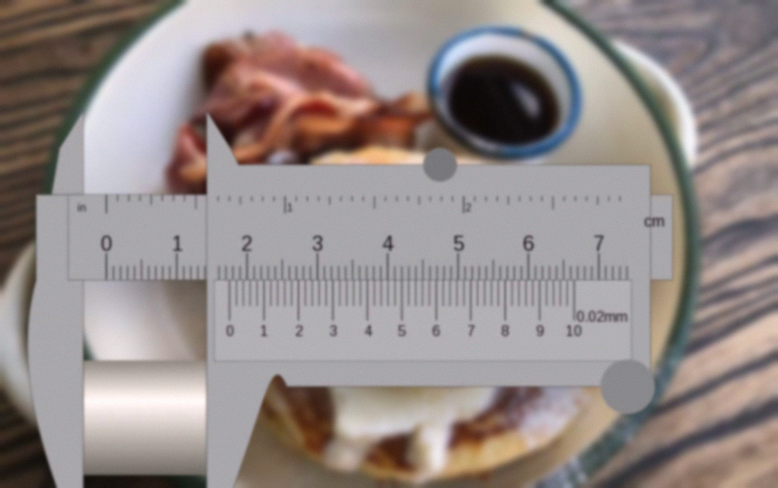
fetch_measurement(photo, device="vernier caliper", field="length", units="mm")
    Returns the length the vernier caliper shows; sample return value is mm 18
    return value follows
mm 17.5
